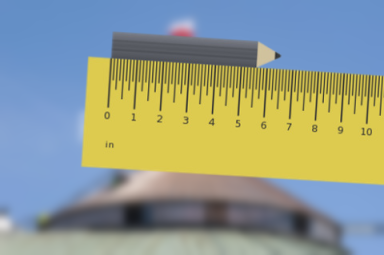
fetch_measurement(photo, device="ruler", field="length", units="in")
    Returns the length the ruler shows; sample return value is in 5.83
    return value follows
in 6.5
